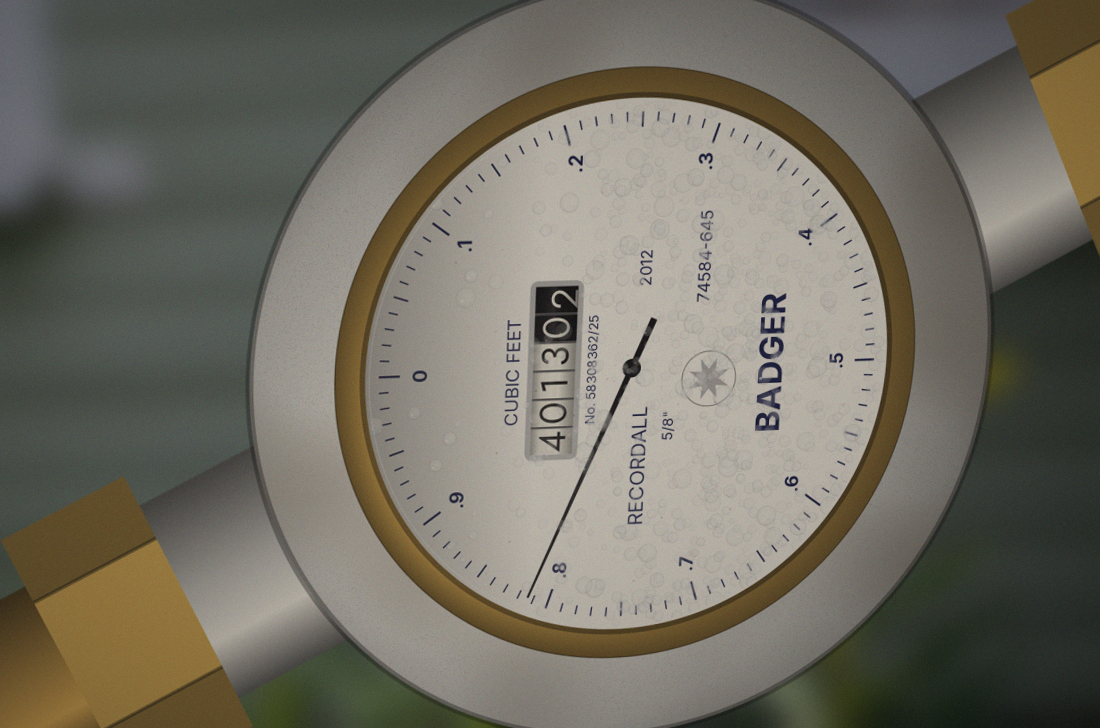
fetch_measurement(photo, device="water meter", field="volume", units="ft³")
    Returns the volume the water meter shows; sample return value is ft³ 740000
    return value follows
ft³ 401301.81
